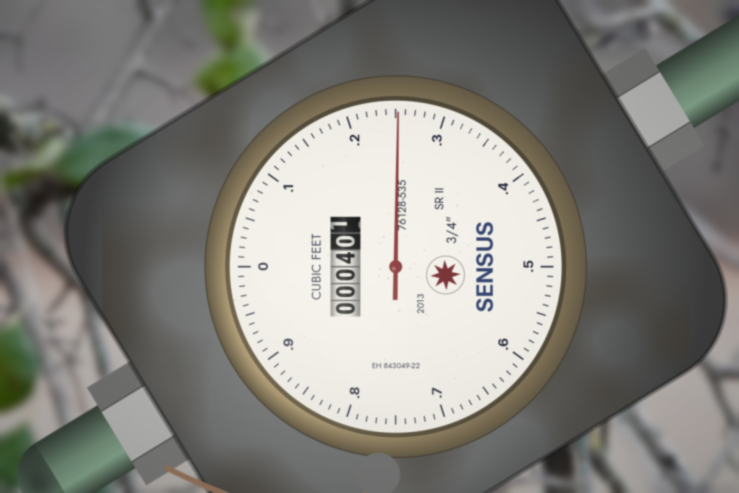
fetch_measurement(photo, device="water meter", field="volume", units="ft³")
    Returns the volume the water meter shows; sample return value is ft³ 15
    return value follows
ft³ 401.25
